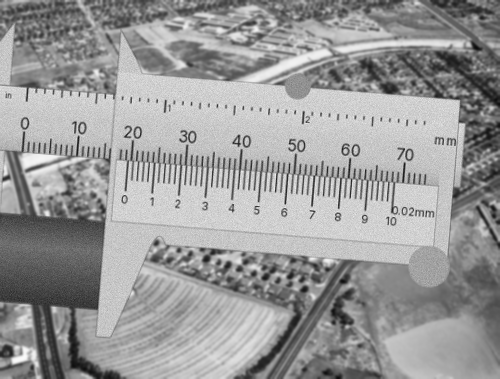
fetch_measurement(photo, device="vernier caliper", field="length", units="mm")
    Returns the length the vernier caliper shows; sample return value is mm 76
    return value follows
mm 19.4
